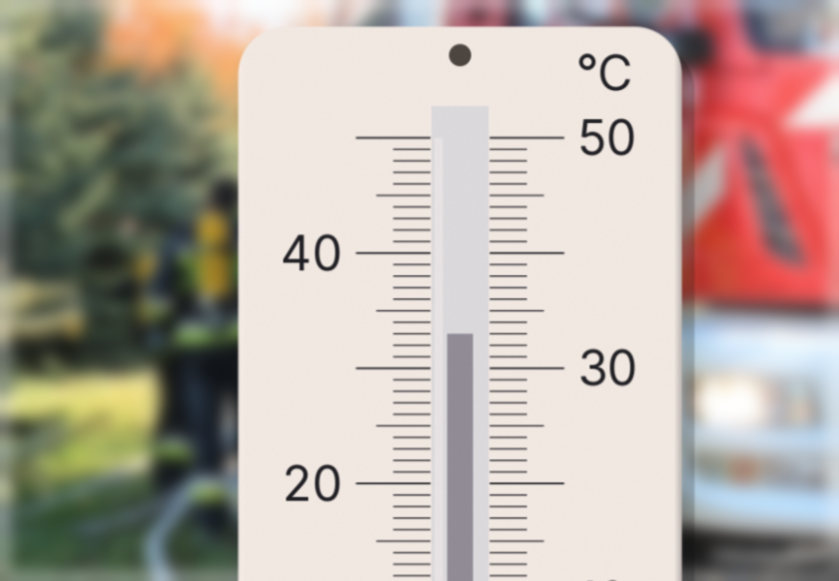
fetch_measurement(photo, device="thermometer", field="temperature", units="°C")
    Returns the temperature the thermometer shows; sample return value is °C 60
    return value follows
°C 33
